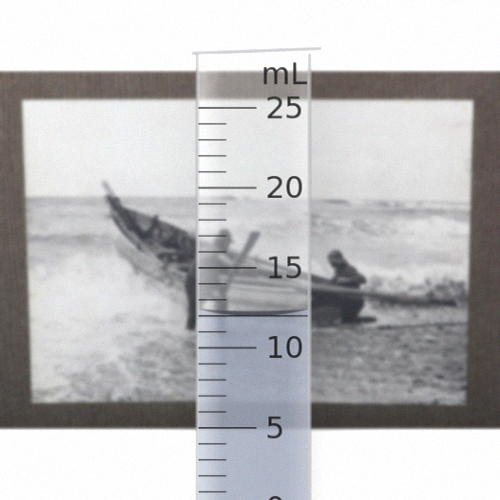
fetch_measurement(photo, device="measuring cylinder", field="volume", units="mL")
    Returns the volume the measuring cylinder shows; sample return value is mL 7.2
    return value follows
mL 12
